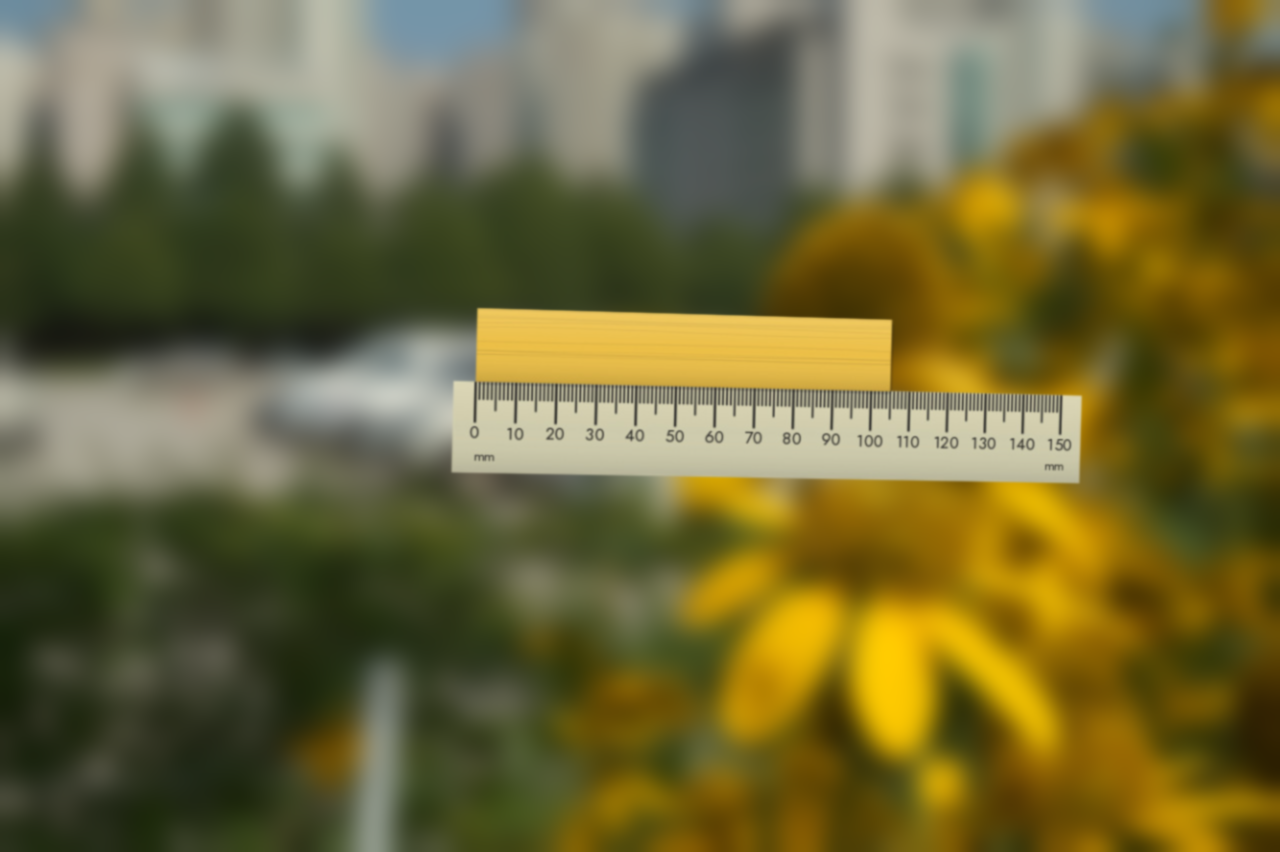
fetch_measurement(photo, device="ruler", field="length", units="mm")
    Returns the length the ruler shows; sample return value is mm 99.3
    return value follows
mm 105
